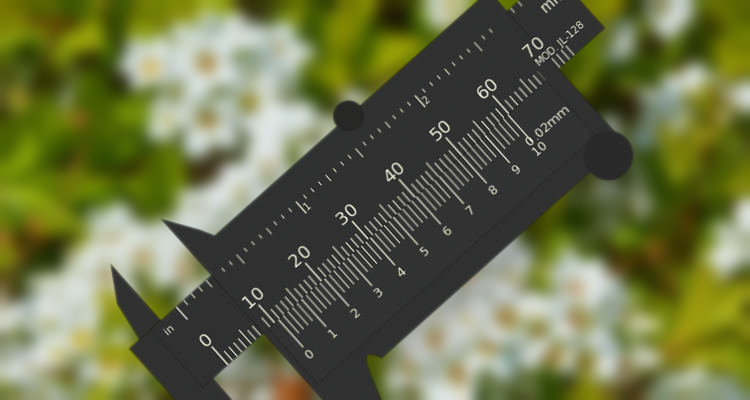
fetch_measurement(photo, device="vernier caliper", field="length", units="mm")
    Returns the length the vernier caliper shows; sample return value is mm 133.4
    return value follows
mm 10.8
